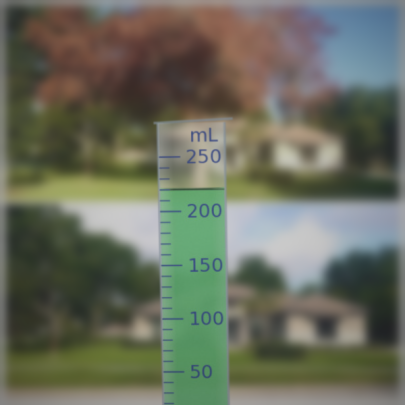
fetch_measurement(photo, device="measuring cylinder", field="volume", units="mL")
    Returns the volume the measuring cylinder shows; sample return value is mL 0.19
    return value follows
mL 220
